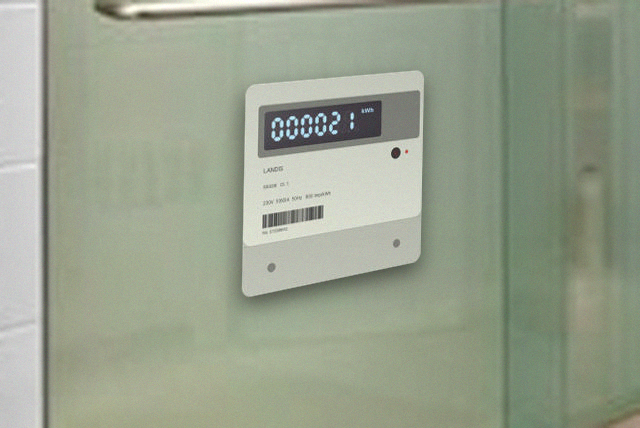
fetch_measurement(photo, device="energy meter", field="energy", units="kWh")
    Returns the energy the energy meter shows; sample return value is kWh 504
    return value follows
kWh 21
